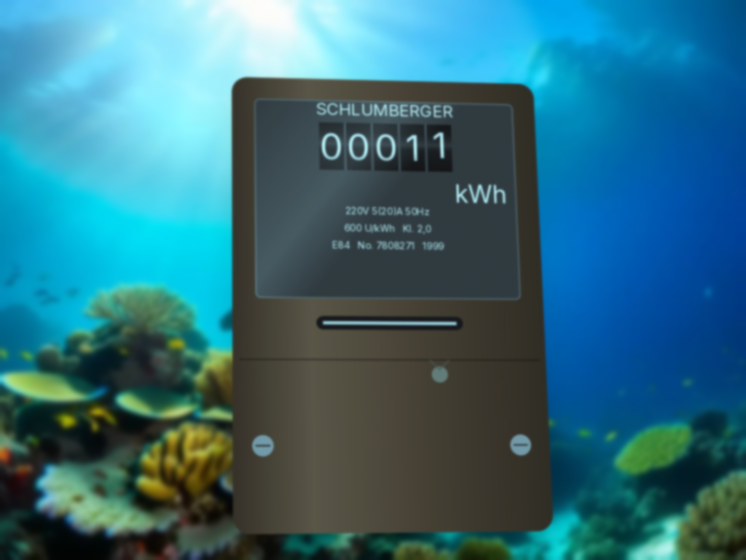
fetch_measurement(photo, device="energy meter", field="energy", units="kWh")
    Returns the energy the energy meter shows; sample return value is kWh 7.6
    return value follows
kWh 11
